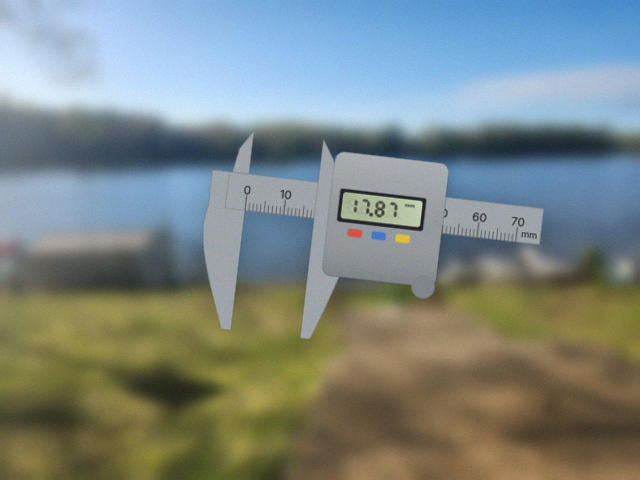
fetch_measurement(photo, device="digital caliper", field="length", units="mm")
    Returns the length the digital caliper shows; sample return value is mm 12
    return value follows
mm 17.87
